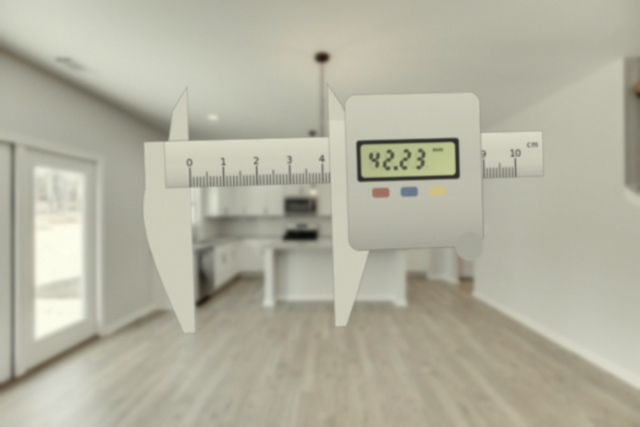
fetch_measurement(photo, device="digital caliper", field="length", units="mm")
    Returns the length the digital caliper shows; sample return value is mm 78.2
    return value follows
mm 42.23
